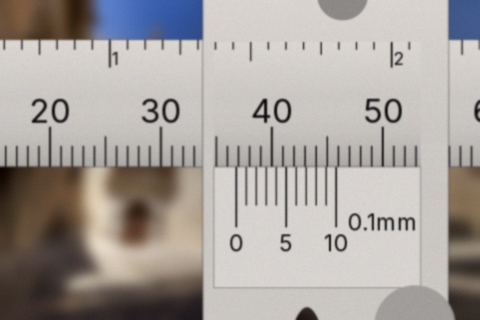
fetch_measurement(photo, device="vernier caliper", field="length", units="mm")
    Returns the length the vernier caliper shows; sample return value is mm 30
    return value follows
mm 36.8
